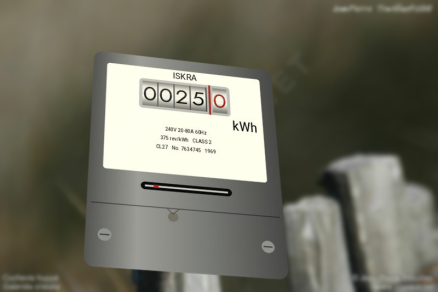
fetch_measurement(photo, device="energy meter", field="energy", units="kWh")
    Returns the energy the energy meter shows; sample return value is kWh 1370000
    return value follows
kWh 25.0
